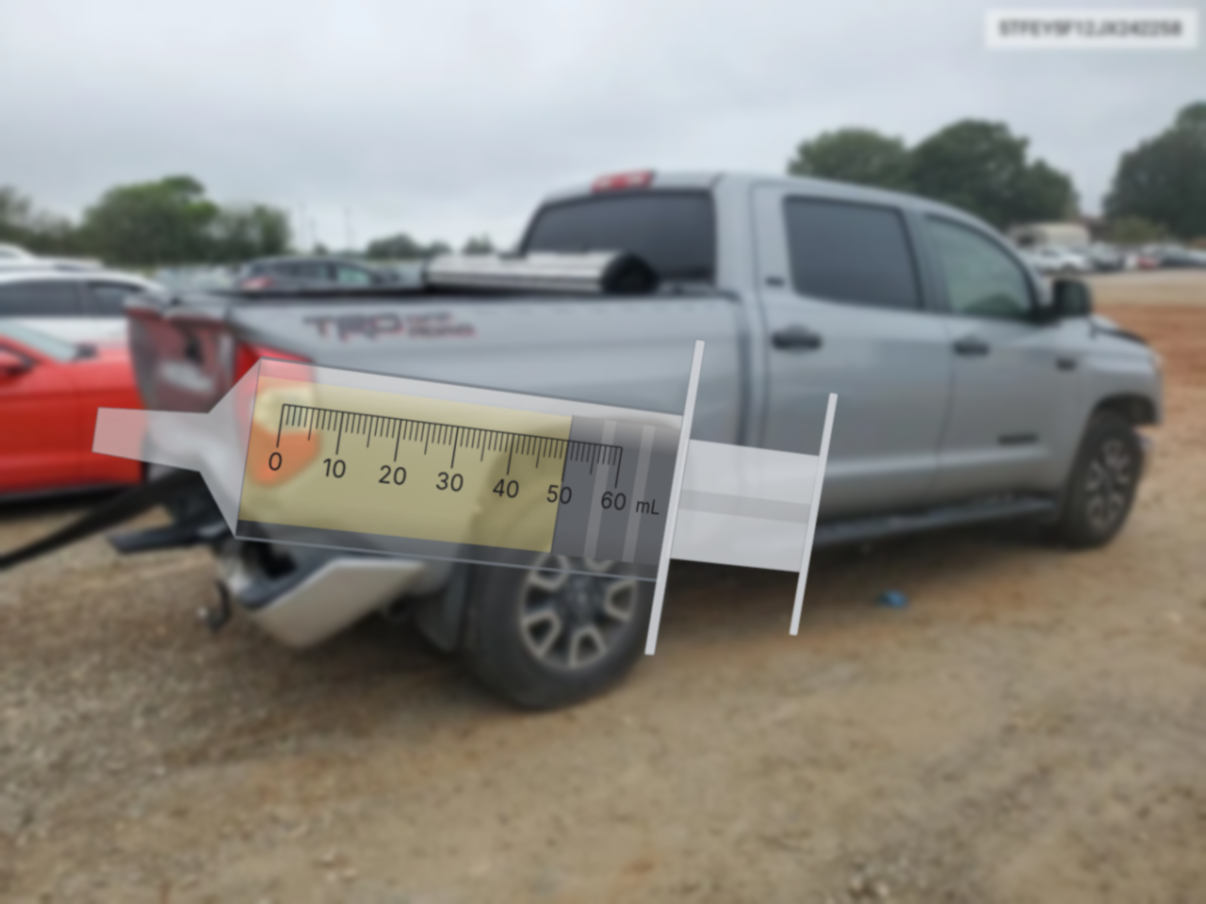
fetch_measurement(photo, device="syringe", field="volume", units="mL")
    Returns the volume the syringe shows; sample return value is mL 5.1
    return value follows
mL 50
